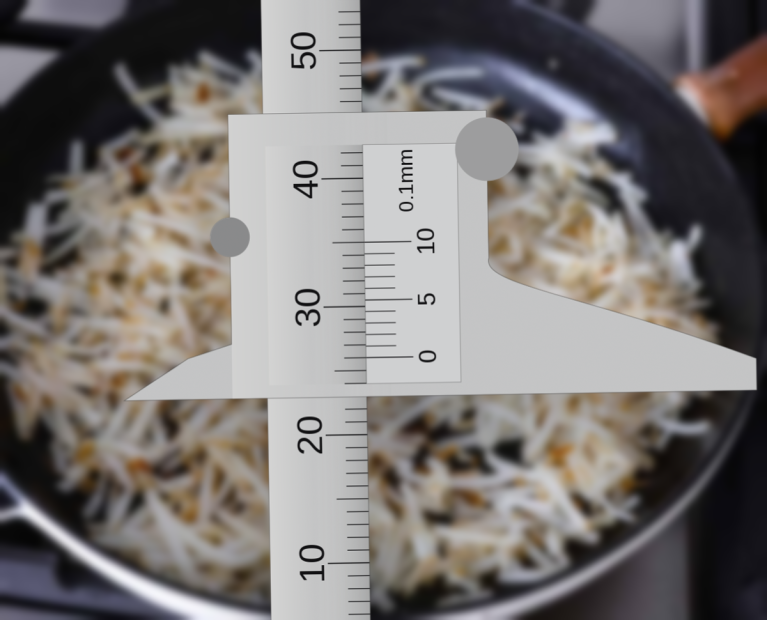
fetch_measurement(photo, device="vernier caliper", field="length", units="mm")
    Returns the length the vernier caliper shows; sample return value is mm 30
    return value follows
mm 26.0
